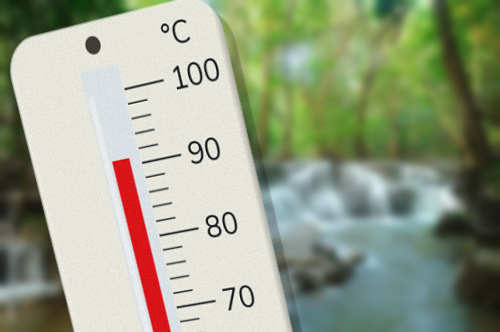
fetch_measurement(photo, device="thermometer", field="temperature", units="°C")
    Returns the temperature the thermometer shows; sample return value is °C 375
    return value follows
°C 91
